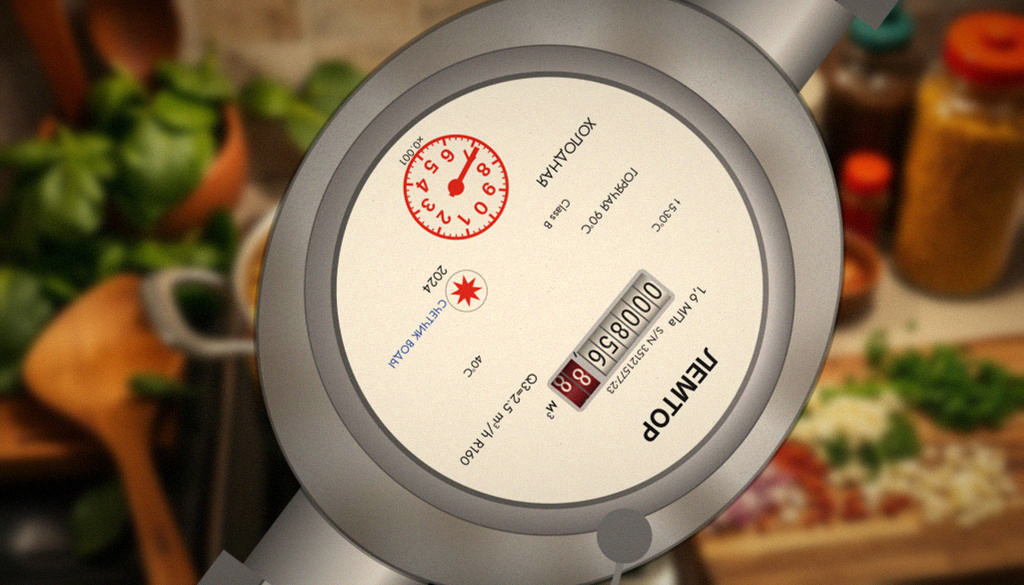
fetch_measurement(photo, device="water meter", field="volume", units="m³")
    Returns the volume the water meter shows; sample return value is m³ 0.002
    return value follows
m³ 856.877
